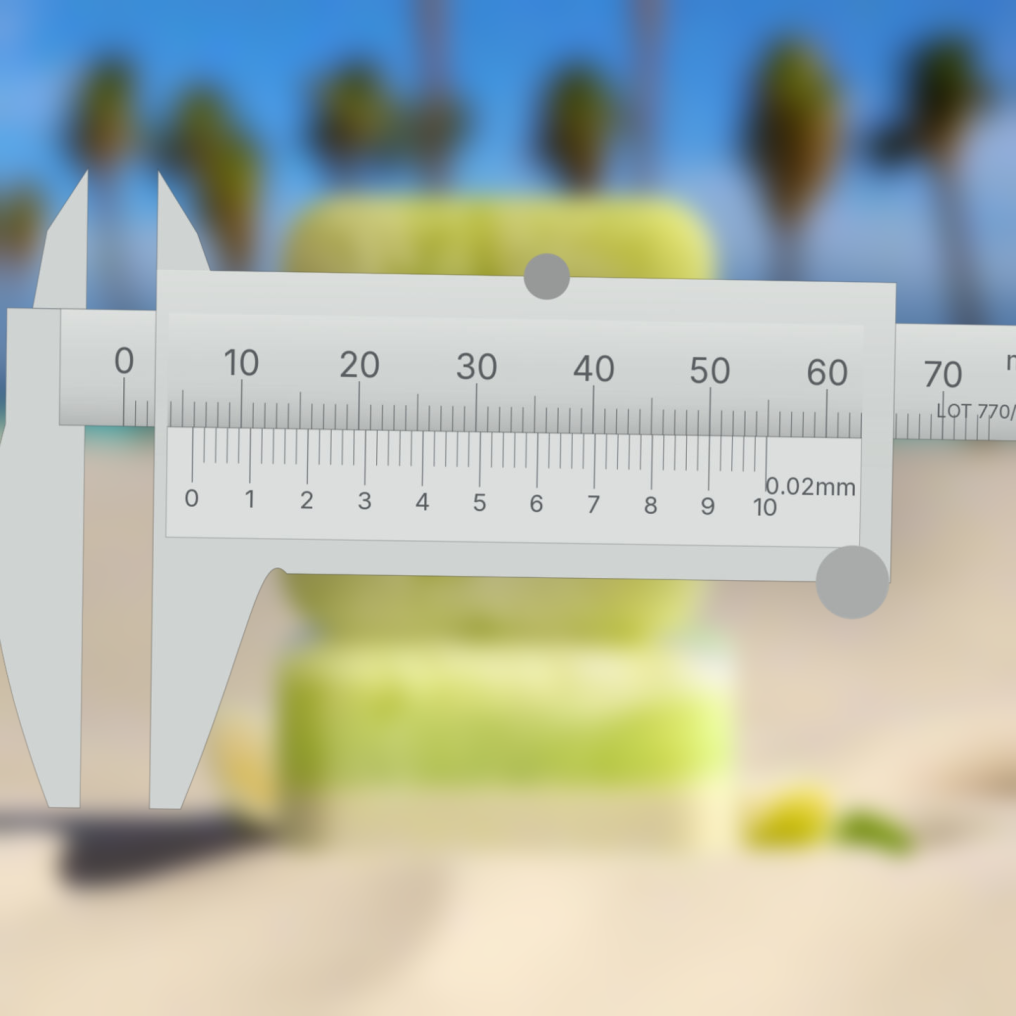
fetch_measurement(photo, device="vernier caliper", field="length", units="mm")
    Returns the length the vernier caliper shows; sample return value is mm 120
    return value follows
mm 5.9
